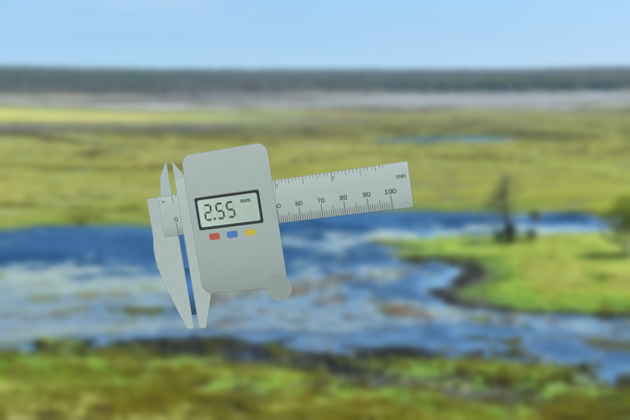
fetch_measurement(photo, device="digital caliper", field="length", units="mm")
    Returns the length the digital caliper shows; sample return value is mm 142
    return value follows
mm 2.55
